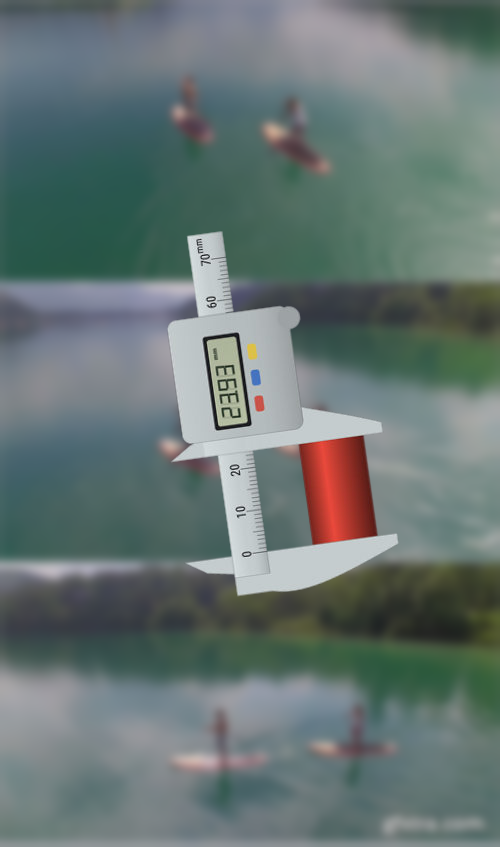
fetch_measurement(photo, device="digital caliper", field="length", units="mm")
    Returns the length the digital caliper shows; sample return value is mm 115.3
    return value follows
mm 23.93
